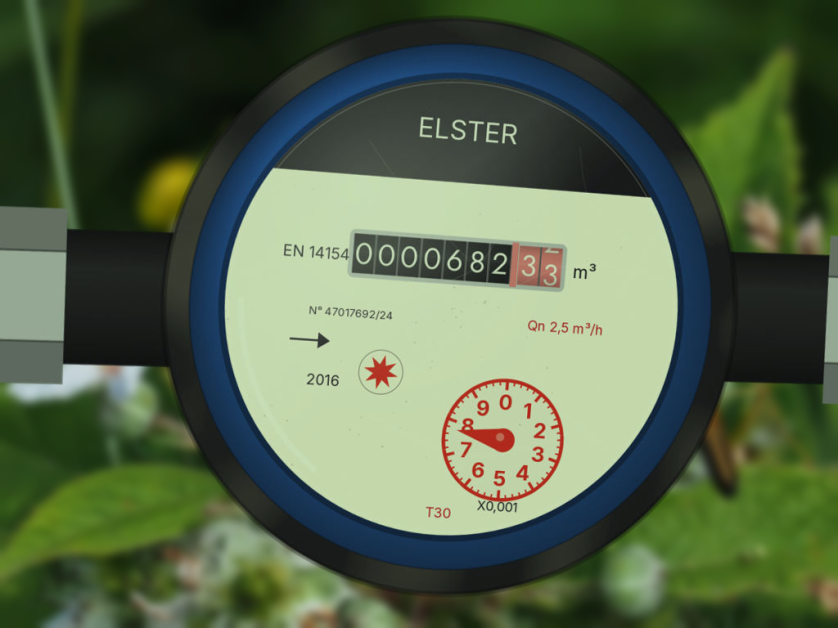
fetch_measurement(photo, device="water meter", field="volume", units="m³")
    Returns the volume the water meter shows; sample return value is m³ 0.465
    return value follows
m³ 682.327
